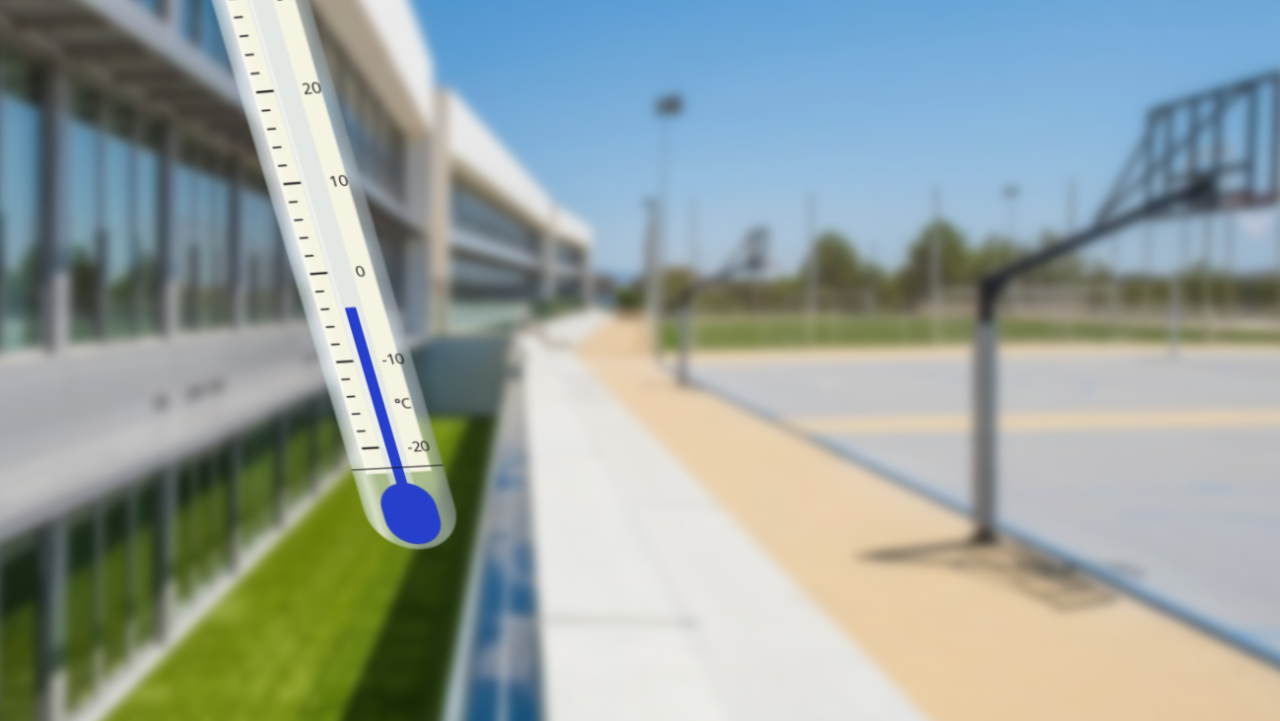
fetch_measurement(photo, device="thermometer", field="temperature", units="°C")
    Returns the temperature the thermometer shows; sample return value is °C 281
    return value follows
°C -4
